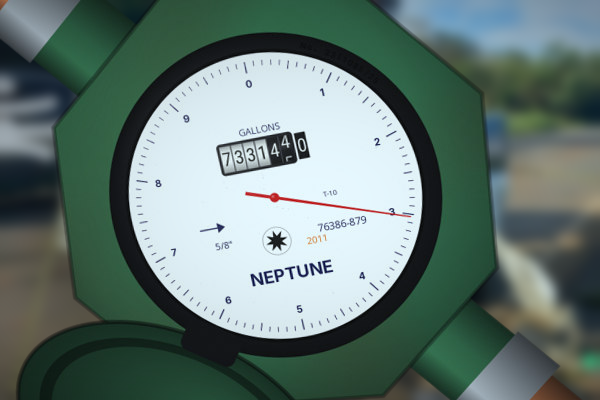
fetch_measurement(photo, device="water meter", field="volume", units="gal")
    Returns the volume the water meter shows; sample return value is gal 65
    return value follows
gal 7331443.0
